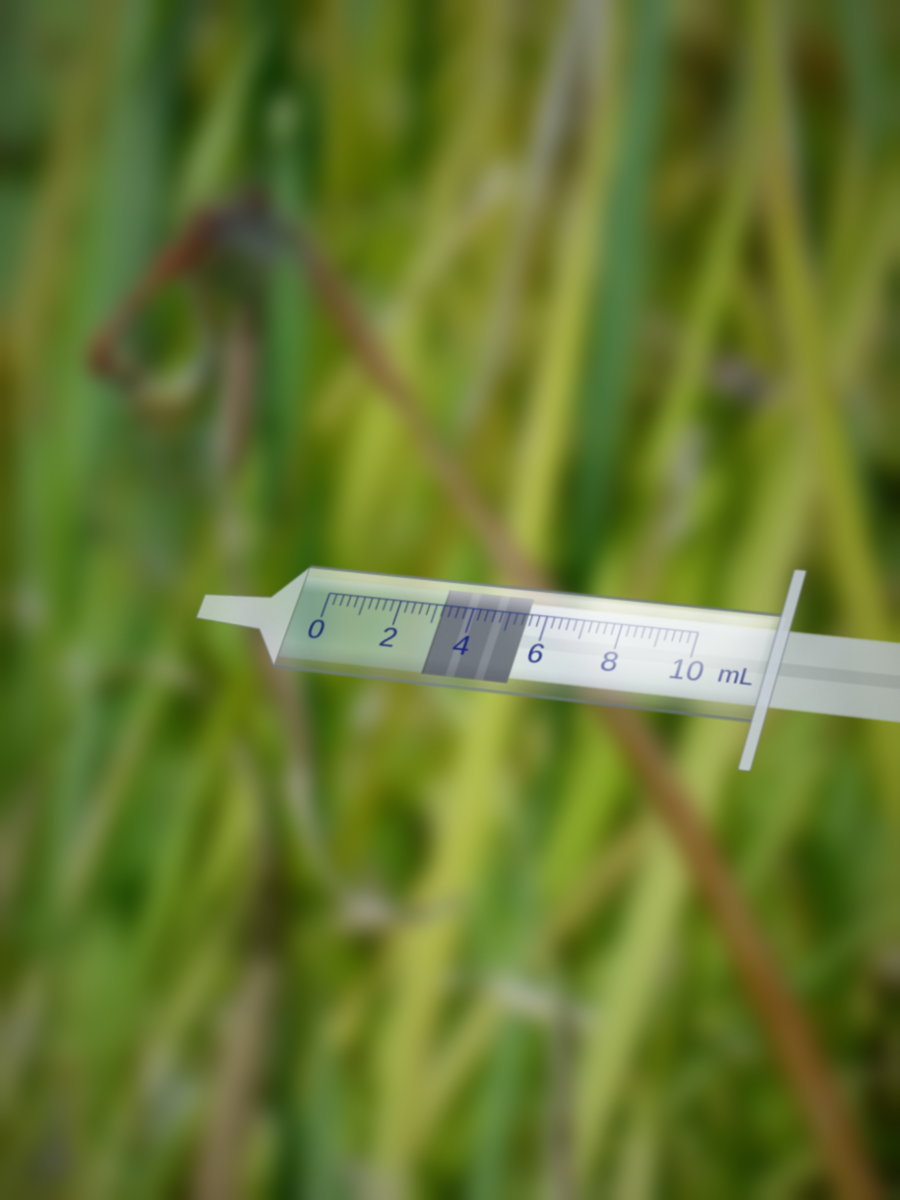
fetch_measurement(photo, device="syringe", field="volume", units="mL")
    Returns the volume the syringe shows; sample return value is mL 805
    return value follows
mL 3.2
